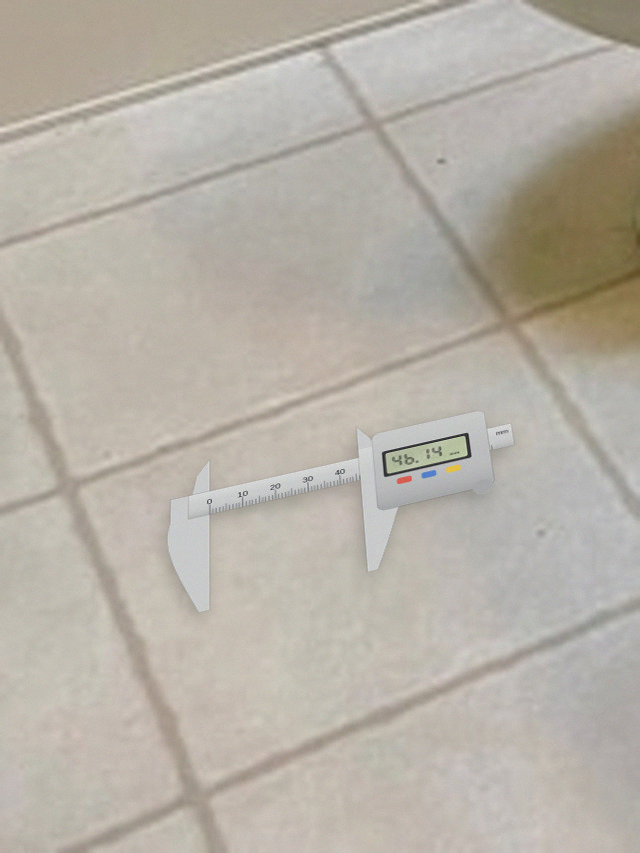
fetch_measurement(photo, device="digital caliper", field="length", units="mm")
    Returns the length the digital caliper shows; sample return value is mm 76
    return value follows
mm 46.14
